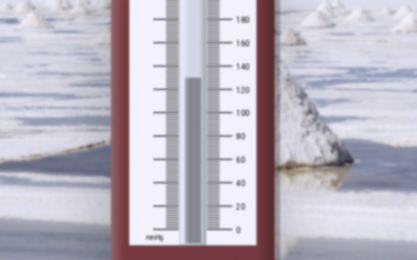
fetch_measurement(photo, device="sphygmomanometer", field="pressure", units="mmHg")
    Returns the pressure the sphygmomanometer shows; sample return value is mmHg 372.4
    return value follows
mmHg 130
